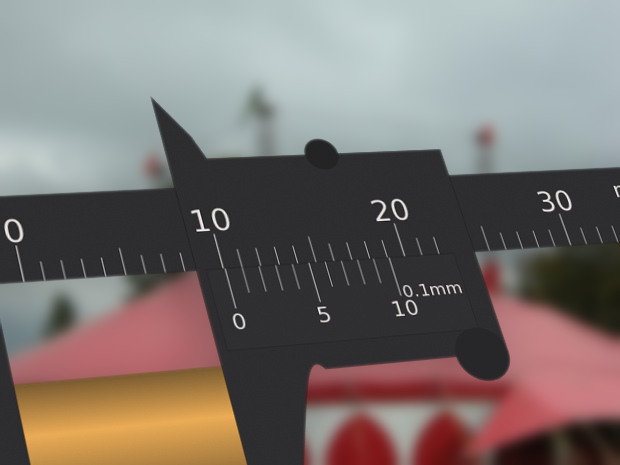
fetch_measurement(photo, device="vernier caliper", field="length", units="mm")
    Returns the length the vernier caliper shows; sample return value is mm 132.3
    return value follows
mm 10.1
